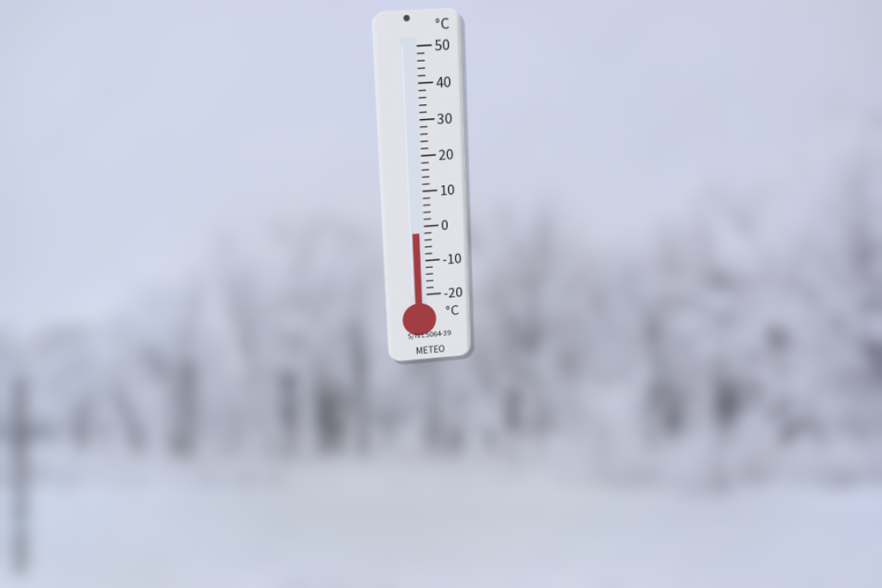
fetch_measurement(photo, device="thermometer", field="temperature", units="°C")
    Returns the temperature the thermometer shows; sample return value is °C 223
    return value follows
°C -2
